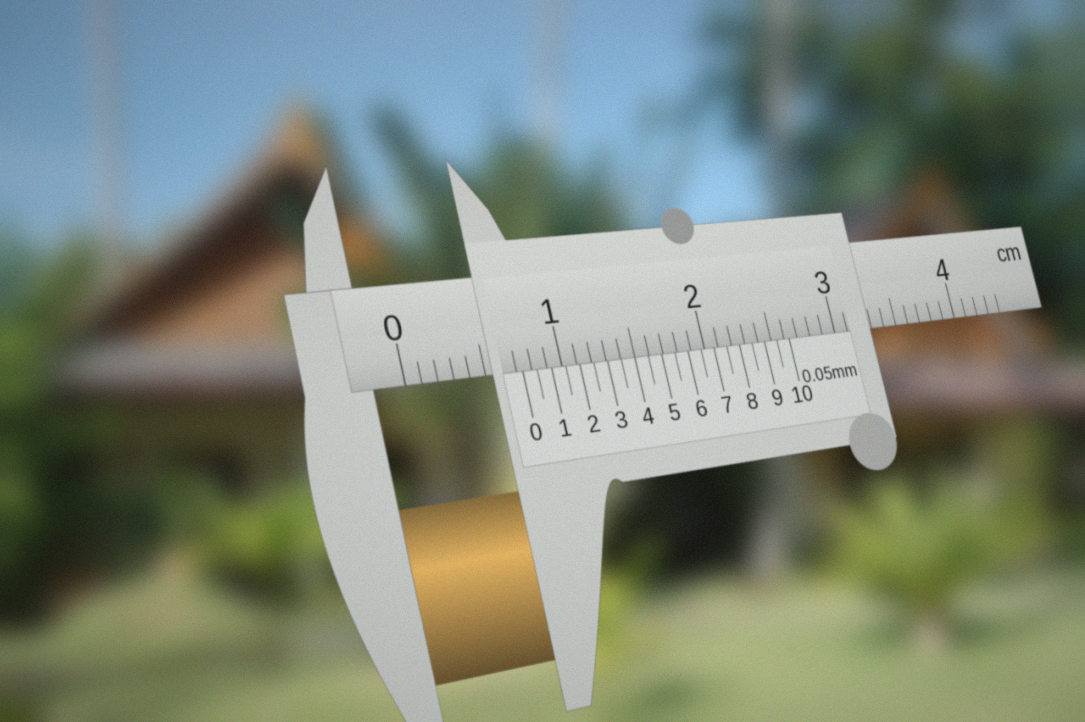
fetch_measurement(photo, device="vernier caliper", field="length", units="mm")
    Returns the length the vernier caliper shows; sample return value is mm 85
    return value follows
mm 7.4
